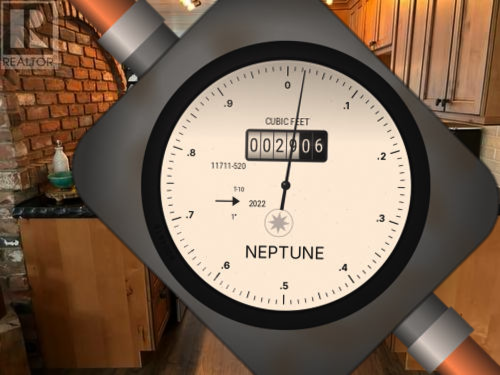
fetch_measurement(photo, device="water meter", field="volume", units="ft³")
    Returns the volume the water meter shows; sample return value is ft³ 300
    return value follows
ft³ 2906.02
